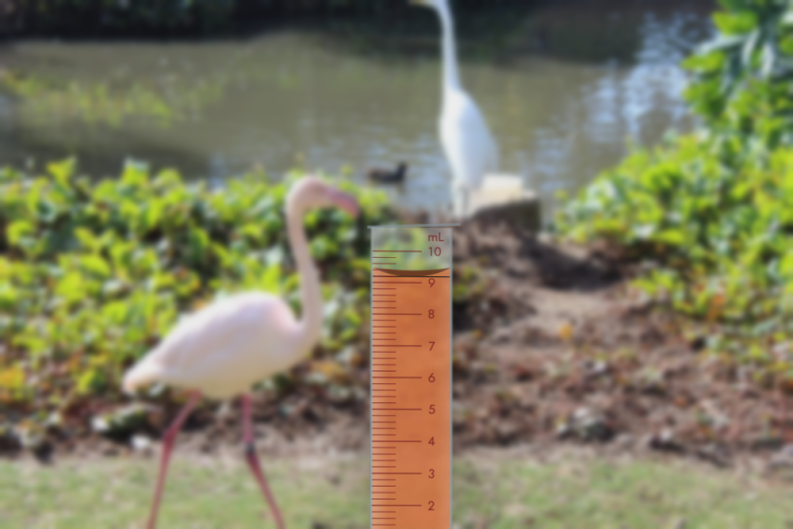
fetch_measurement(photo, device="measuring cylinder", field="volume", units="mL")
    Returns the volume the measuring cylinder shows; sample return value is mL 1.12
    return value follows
mL 9.2
